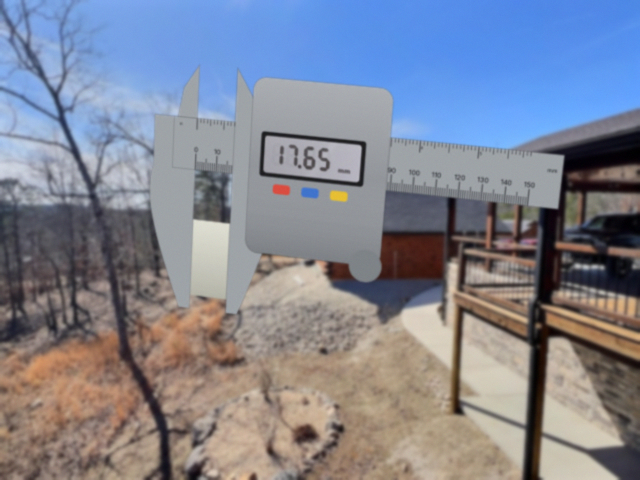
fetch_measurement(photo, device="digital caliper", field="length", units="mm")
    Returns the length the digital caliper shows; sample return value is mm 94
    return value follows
mm 17.65
